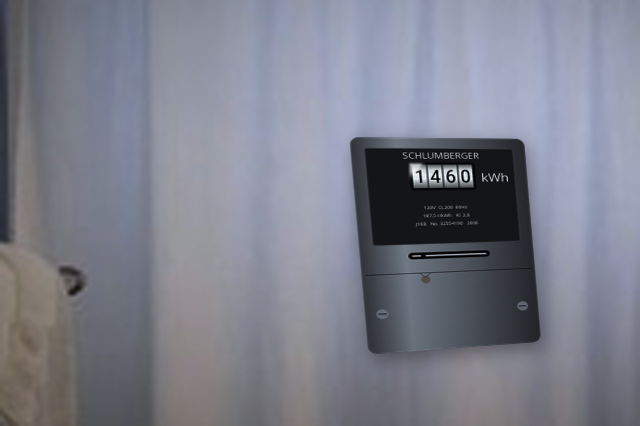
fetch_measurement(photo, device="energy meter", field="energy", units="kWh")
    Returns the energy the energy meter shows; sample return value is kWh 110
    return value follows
kWh 1460
